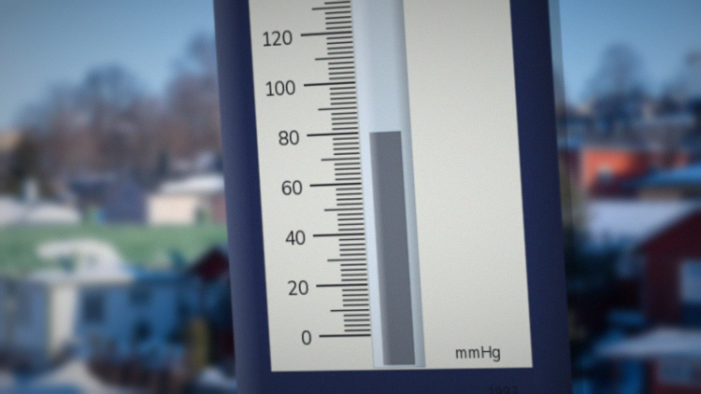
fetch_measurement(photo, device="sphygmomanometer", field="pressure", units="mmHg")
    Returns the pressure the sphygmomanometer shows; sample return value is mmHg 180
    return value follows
mmHg 80
